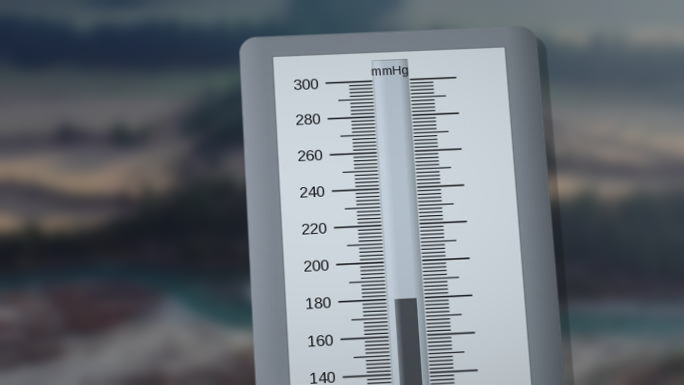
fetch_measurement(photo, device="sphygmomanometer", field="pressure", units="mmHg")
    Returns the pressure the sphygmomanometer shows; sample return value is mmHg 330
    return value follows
mmHg 180
